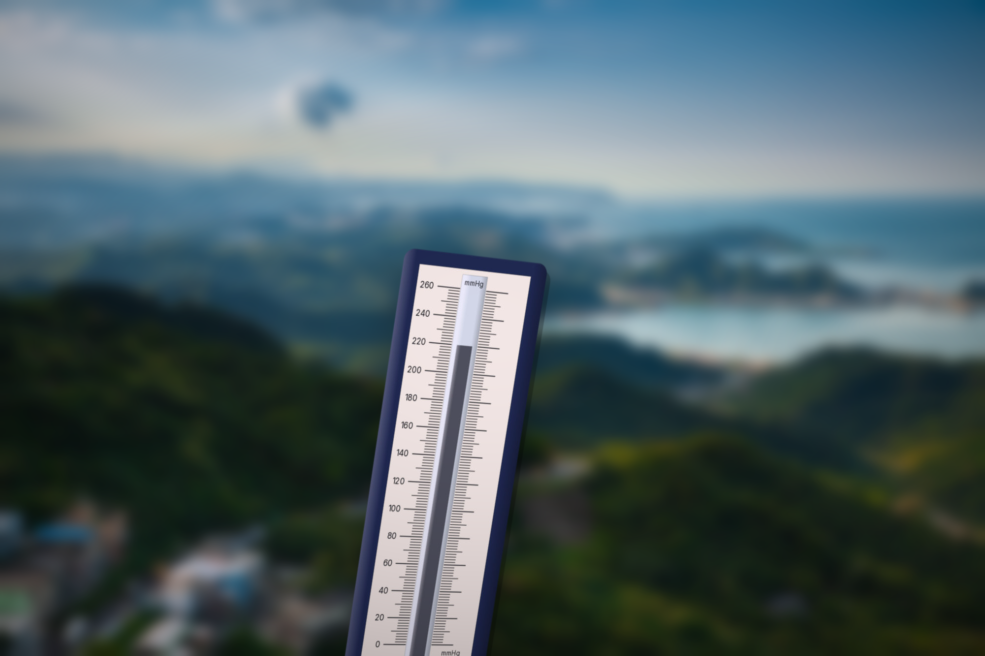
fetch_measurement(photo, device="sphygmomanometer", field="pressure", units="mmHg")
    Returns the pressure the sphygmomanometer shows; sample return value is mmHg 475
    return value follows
mmHg 220
